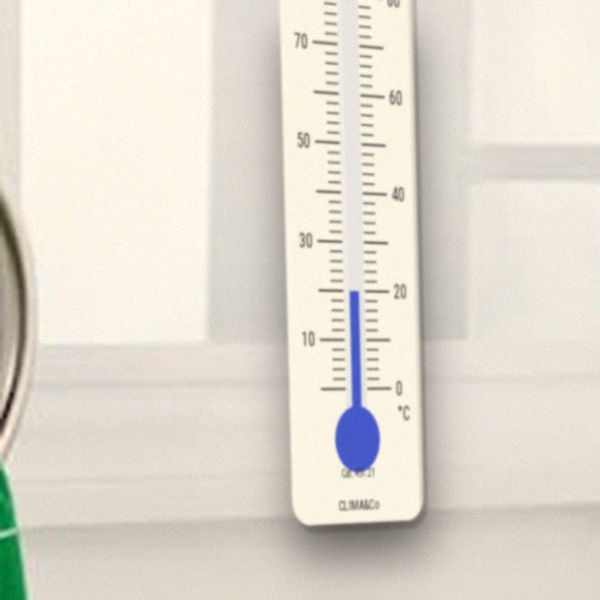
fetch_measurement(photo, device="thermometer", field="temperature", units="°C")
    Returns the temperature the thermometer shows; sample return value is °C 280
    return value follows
°C 20
